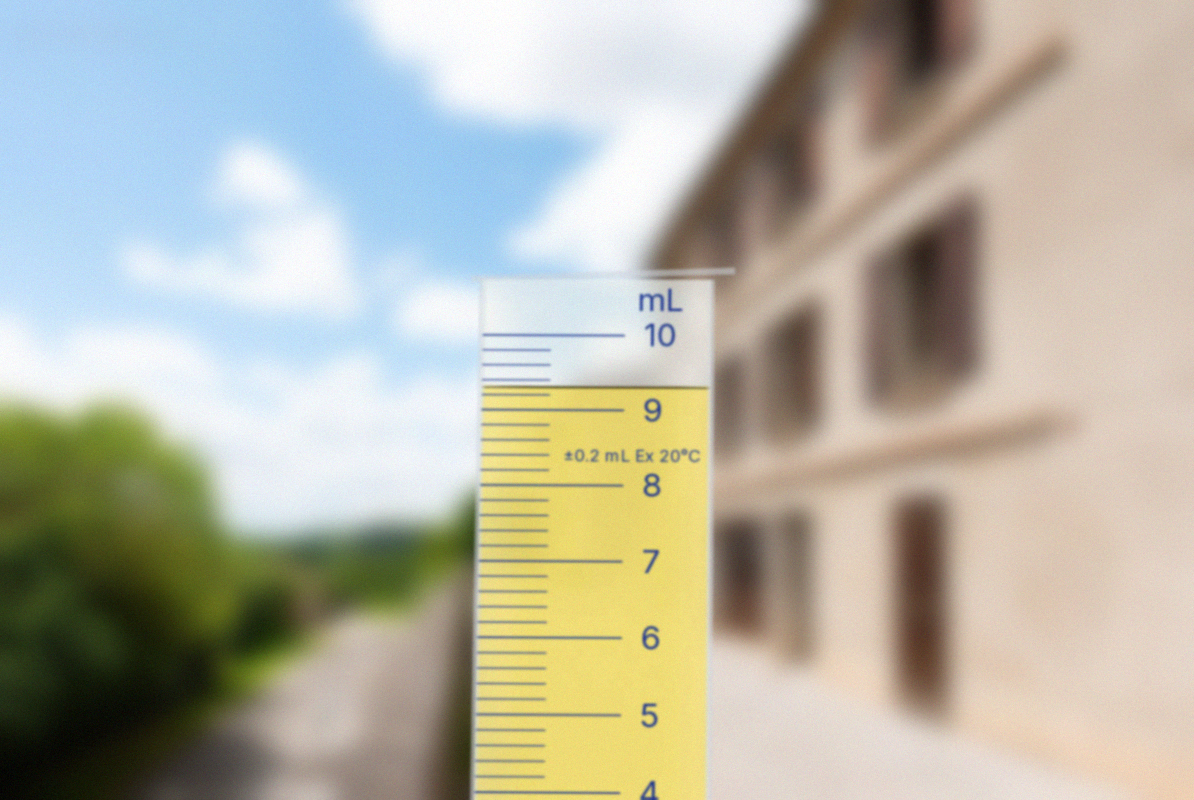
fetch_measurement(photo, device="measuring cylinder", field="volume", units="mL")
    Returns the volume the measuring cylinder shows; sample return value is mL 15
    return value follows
mL 9.3
